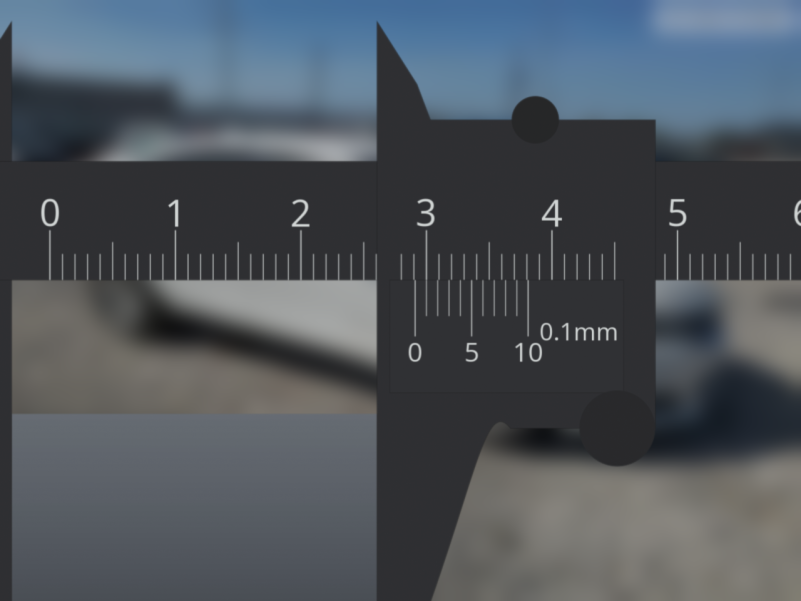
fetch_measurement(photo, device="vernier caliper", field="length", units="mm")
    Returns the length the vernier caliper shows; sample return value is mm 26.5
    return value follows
mm 29.1
